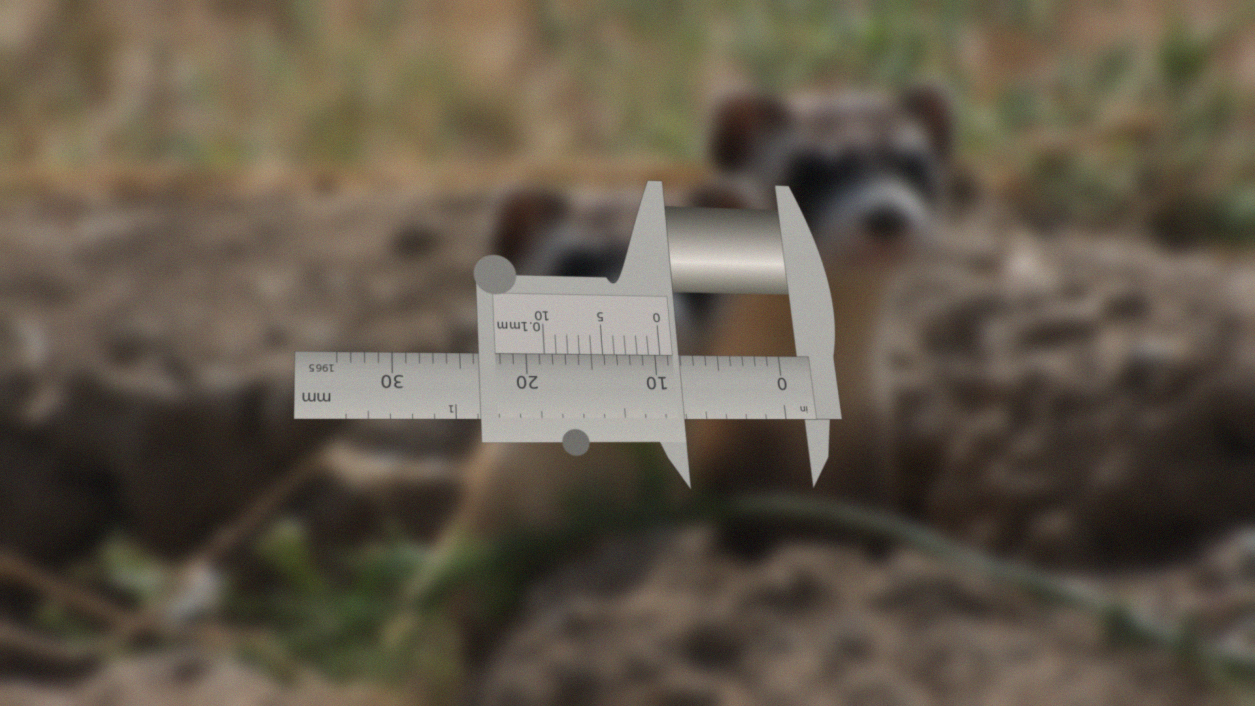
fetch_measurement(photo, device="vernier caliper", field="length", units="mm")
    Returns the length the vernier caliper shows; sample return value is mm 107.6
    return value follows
mm 9.6
